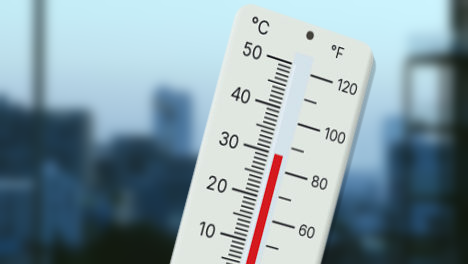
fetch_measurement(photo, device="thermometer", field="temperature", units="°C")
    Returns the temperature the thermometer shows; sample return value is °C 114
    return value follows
°C 30
